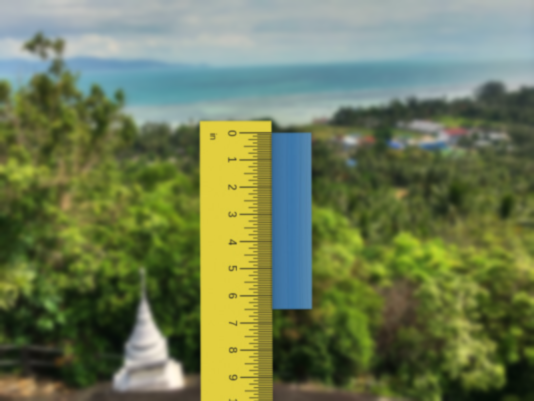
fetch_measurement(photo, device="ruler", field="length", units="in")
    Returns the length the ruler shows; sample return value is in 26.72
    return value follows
in 6.5
